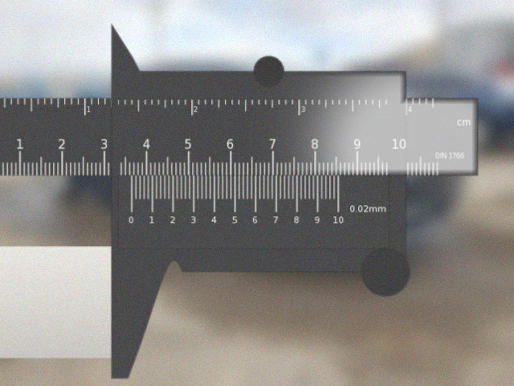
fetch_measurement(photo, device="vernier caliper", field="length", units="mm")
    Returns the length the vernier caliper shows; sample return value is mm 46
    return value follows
mm 36.5
